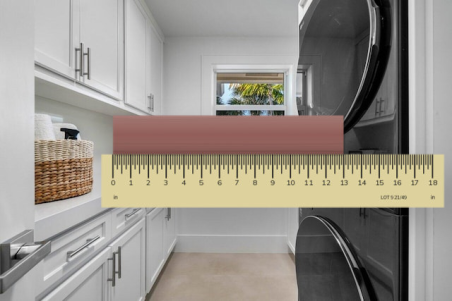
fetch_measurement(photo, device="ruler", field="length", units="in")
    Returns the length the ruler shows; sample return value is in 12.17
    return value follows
in 13
